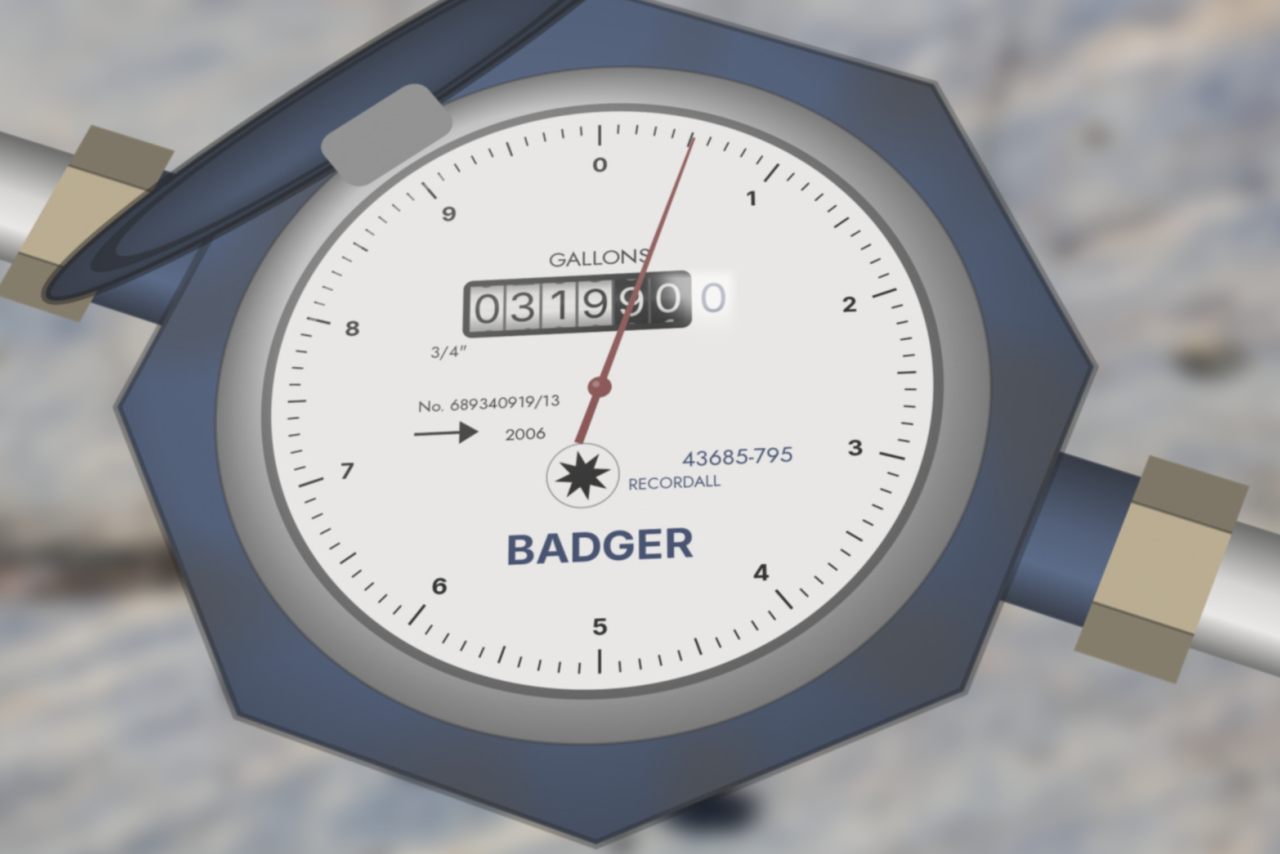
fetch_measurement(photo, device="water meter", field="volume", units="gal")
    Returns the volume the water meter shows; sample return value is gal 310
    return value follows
gal 319900.5
